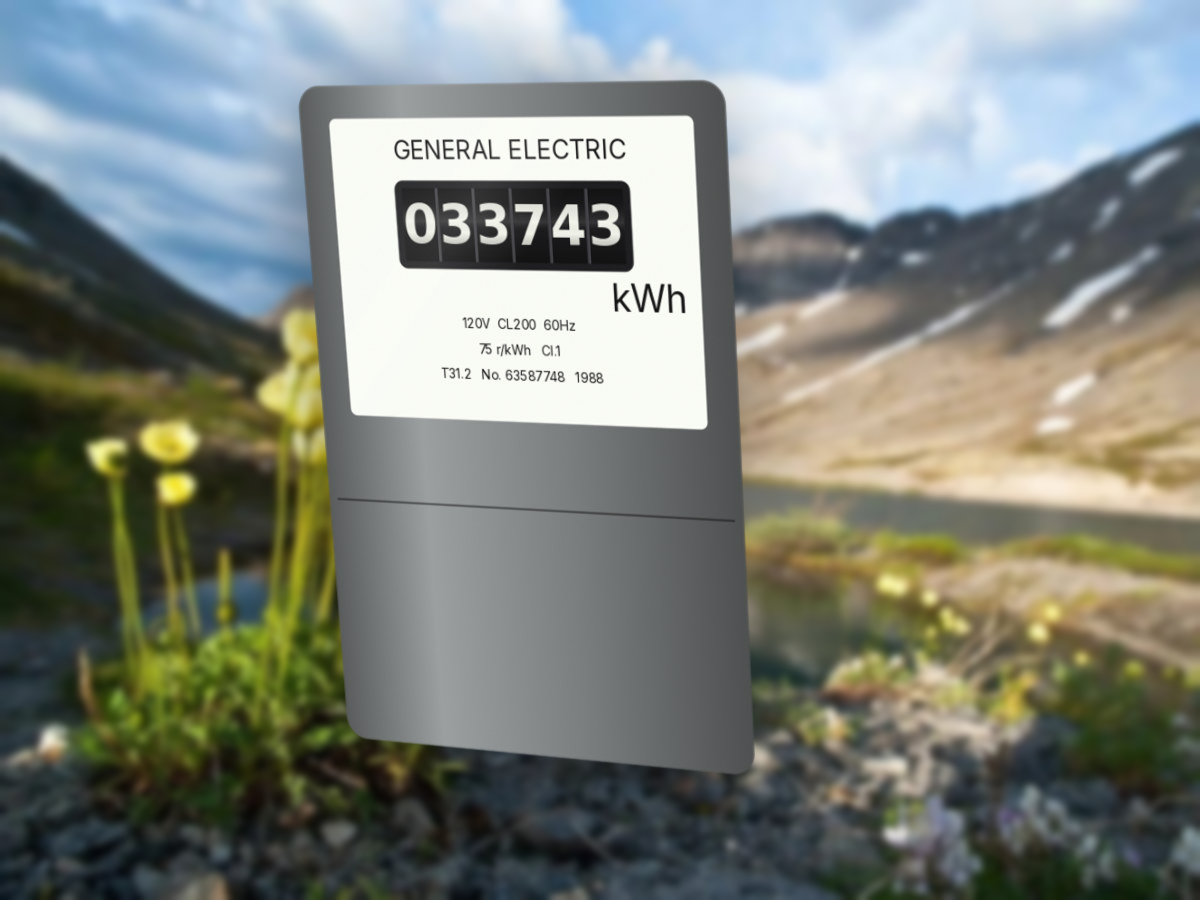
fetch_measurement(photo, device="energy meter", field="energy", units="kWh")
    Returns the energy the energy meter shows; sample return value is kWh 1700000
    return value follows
kWh 33743
